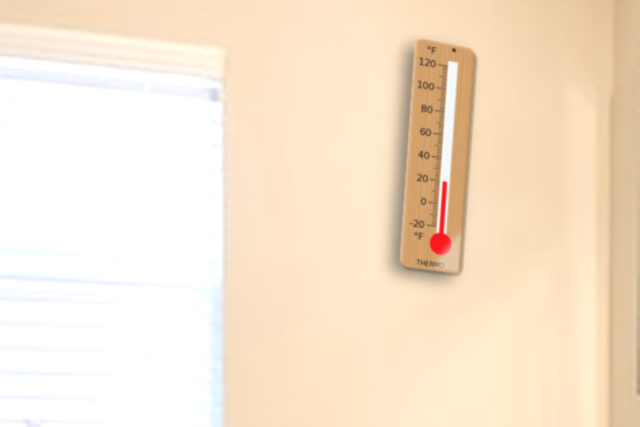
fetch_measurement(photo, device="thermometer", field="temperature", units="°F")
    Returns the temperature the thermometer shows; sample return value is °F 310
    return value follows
°F 20
